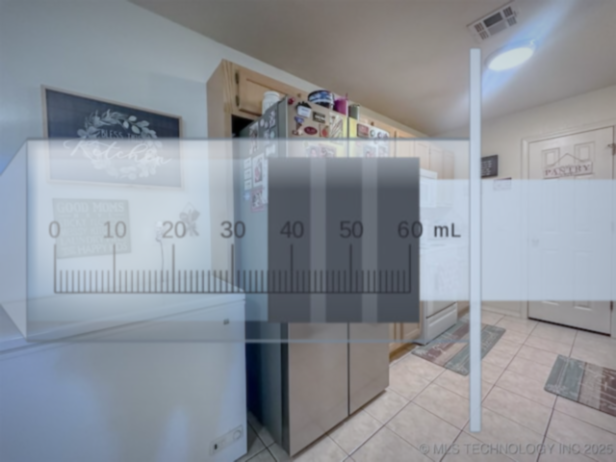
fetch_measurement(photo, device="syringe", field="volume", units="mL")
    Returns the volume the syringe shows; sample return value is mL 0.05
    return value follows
mL 36
